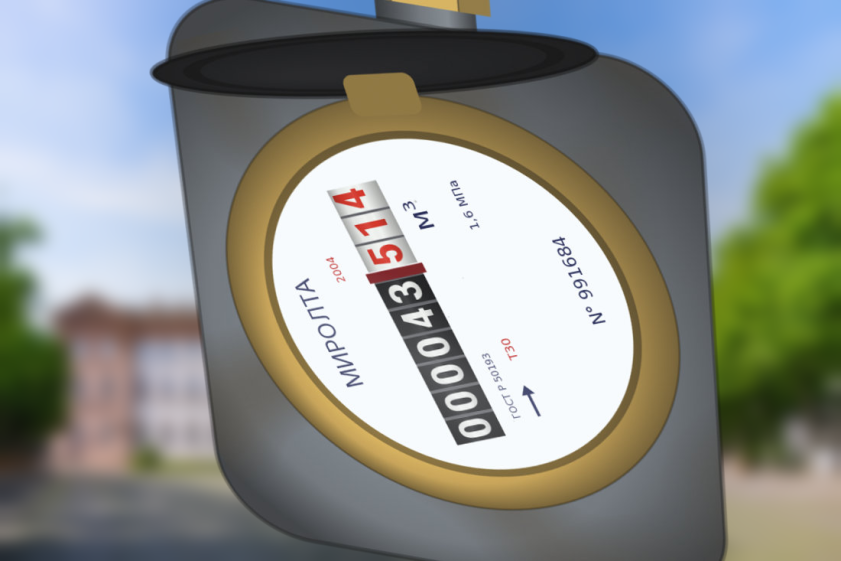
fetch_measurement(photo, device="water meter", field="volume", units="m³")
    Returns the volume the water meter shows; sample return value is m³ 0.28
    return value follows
m³ 43.514
